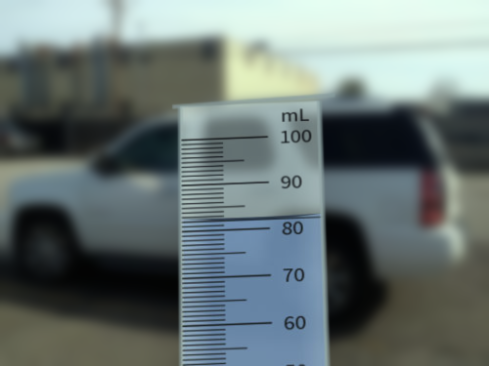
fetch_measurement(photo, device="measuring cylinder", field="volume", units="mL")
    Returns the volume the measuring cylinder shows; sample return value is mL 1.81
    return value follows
mL 82
